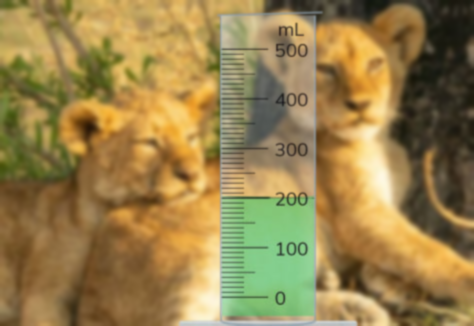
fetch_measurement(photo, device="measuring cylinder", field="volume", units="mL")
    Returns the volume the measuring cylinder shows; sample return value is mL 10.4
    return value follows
mL 200
